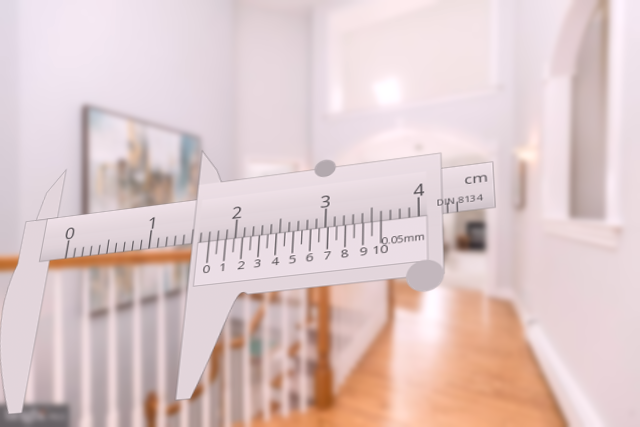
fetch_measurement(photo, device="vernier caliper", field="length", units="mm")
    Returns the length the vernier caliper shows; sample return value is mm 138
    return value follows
mm 17.0
